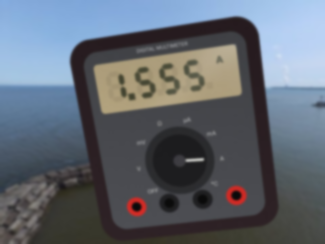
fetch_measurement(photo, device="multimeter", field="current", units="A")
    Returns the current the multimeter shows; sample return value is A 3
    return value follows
A 1.555
